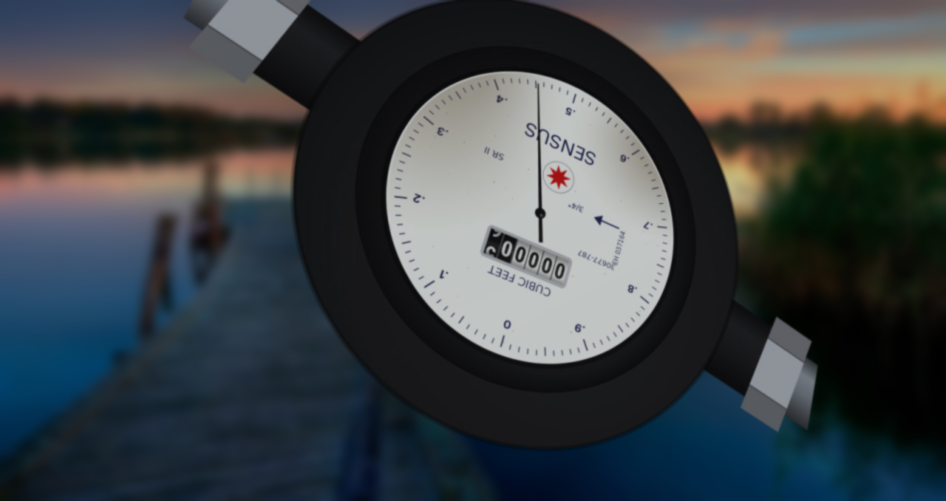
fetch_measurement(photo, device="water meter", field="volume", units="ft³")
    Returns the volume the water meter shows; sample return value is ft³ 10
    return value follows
ft³ 5.45
